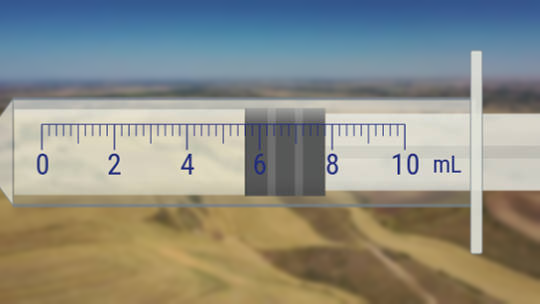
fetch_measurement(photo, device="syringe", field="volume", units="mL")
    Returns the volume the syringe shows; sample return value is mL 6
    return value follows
mL 5.6
